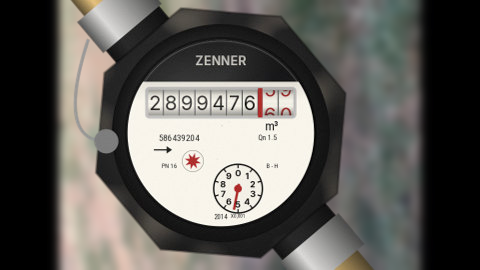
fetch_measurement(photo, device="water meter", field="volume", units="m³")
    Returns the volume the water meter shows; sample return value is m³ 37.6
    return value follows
m³ 2899476.595
